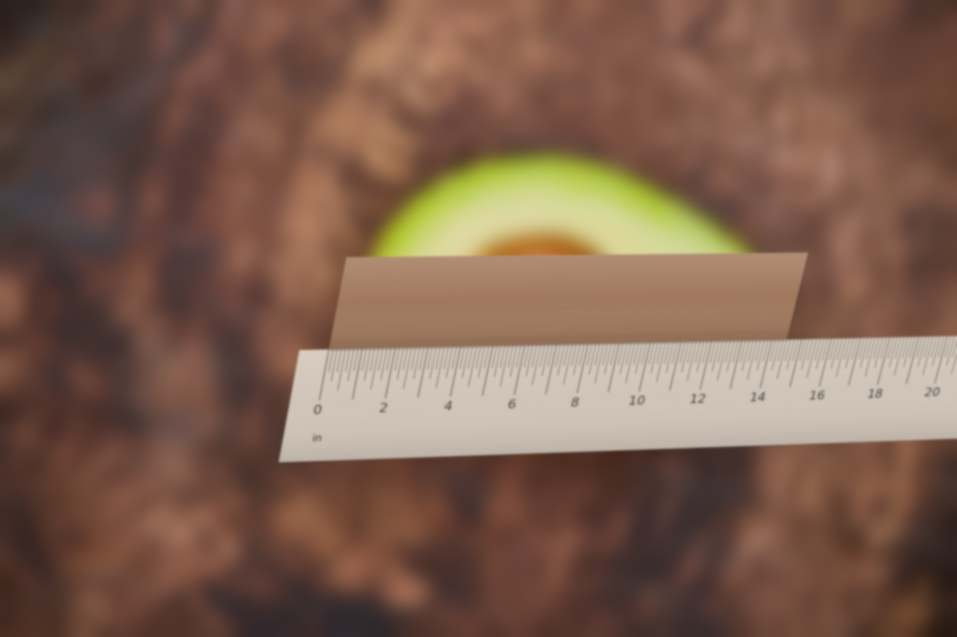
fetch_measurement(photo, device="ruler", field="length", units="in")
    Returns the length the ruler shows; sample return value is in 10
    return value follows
in 14.5
